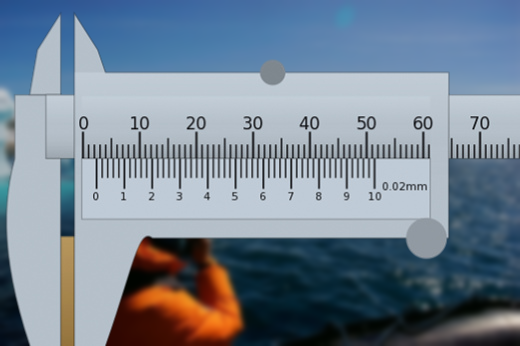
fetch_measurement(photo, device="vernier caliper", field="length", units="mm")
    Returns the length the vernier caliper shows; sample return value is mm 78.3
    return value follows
mm 2.4
